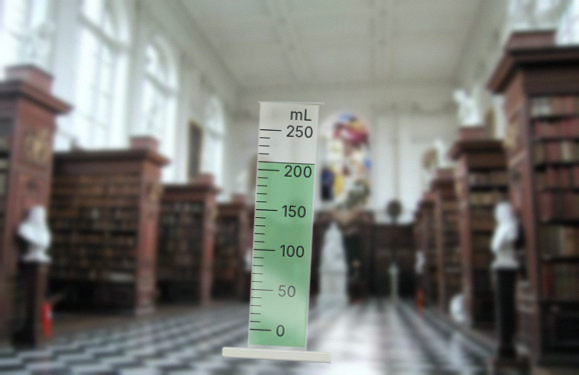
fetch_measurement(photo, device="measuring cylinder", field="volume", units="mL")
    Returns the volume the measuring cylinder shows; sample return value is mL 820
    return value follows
mL 210
